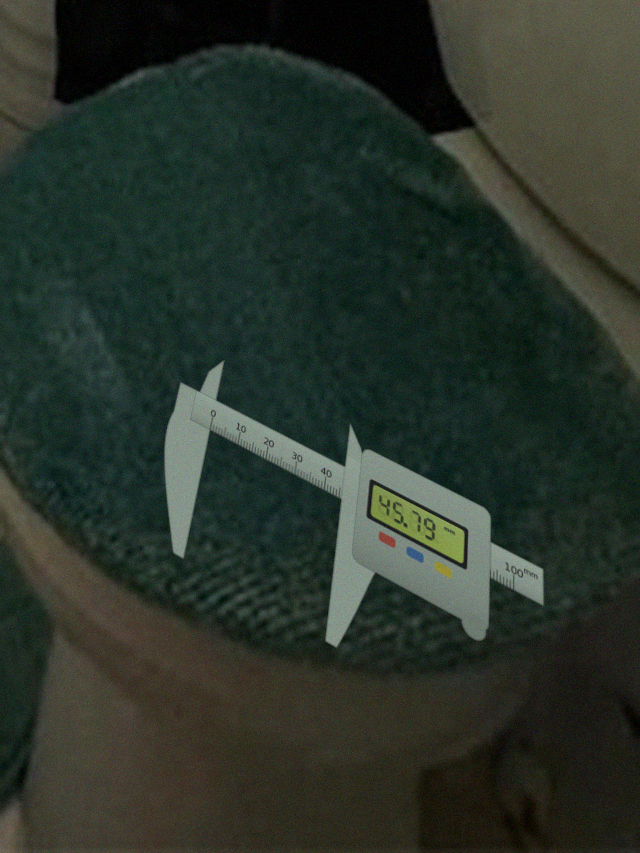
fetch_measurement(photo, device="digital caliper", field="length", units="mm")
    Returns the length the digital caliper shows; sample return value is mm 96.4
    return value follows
mm 45.79
